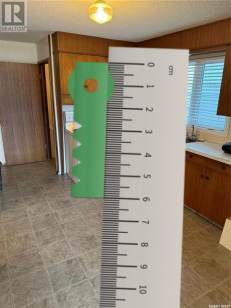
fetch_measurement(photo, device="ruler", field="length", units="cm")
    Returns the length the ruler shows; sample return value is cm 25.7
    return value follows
cm 6
